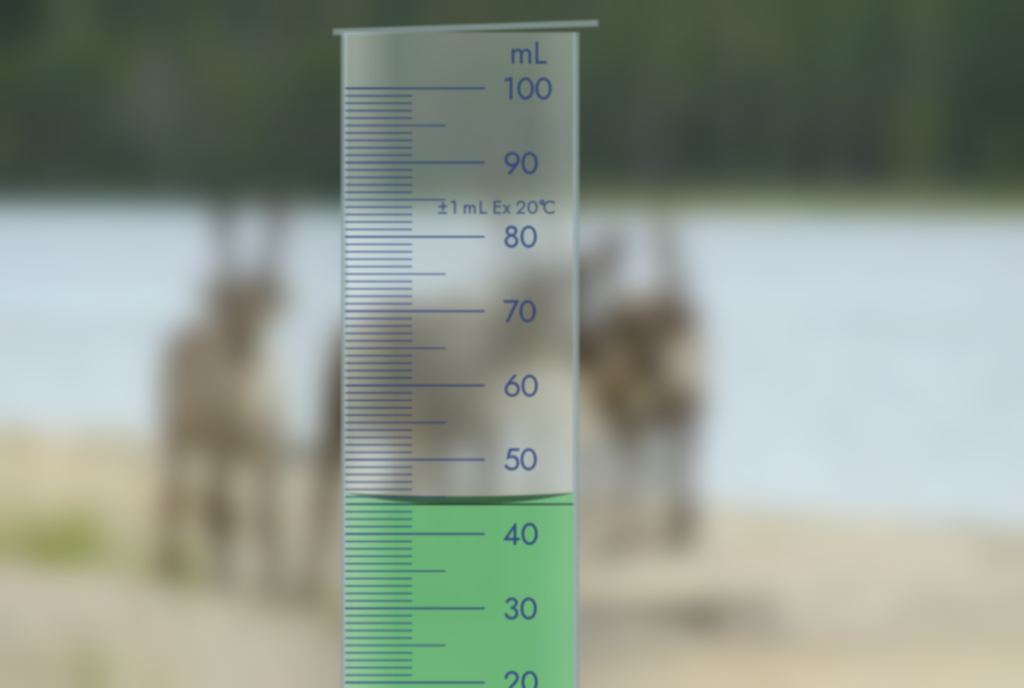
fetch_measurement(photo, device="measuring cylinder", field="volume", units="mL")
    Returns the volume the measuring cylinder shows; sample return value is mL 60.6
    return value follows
mL 44
